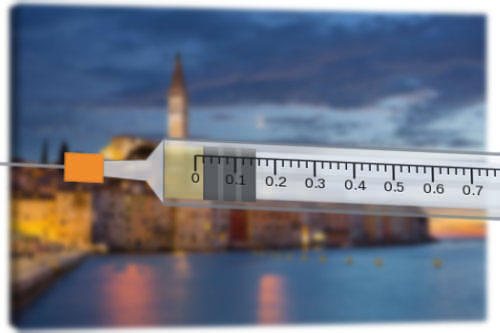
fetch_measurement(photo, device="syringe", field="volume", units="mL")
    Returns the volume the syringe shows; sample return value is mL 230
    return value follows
mL 0.02
